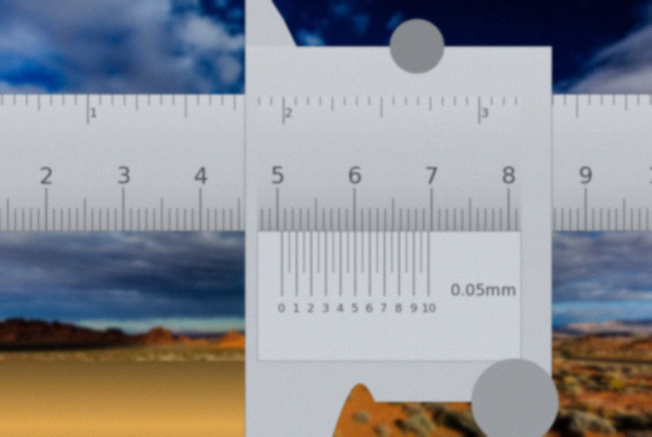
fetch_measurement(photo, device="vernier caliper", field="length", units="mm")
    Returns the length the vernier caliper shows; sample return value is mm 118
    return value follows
mm 50.6
